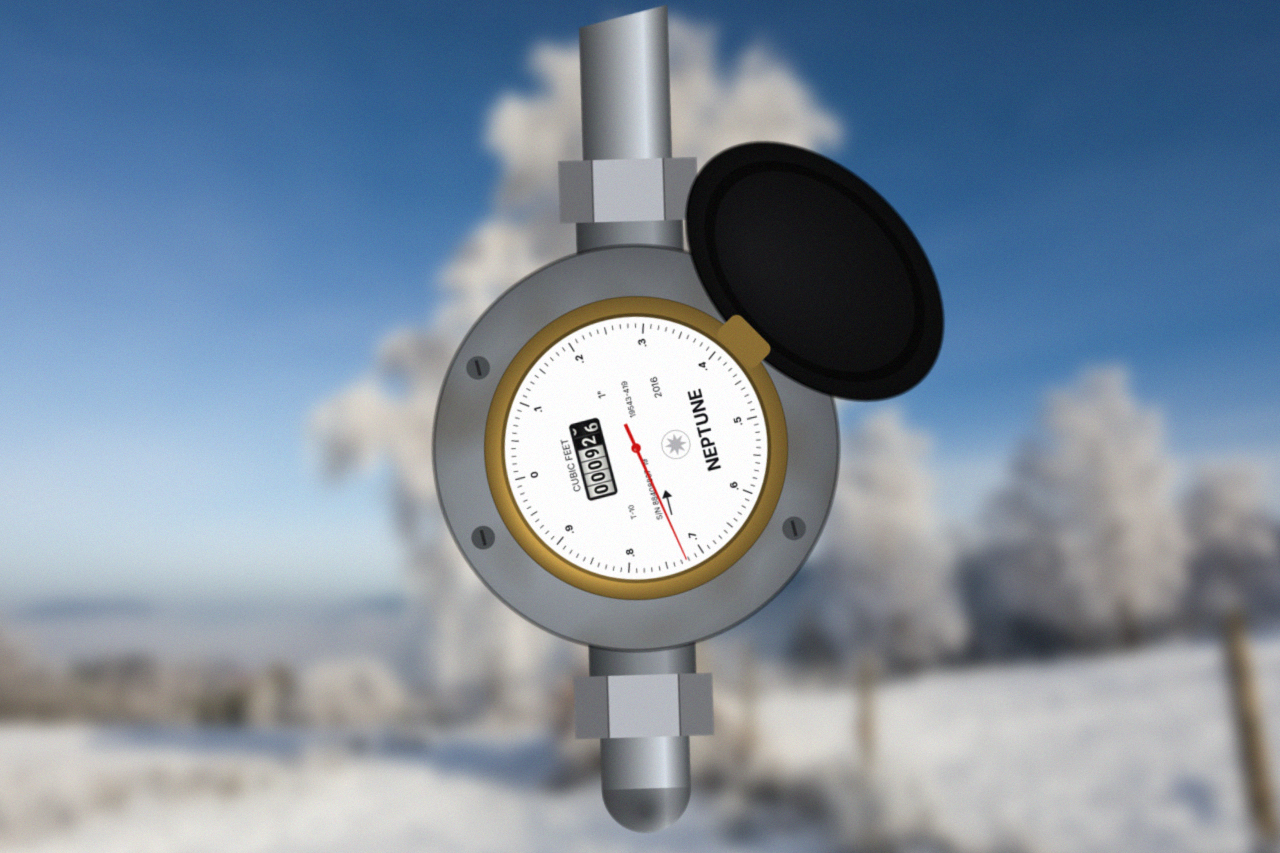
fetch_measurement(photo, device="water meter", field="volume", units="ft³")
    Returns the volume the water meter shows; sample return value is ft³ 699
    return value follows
ft³ 925.72
